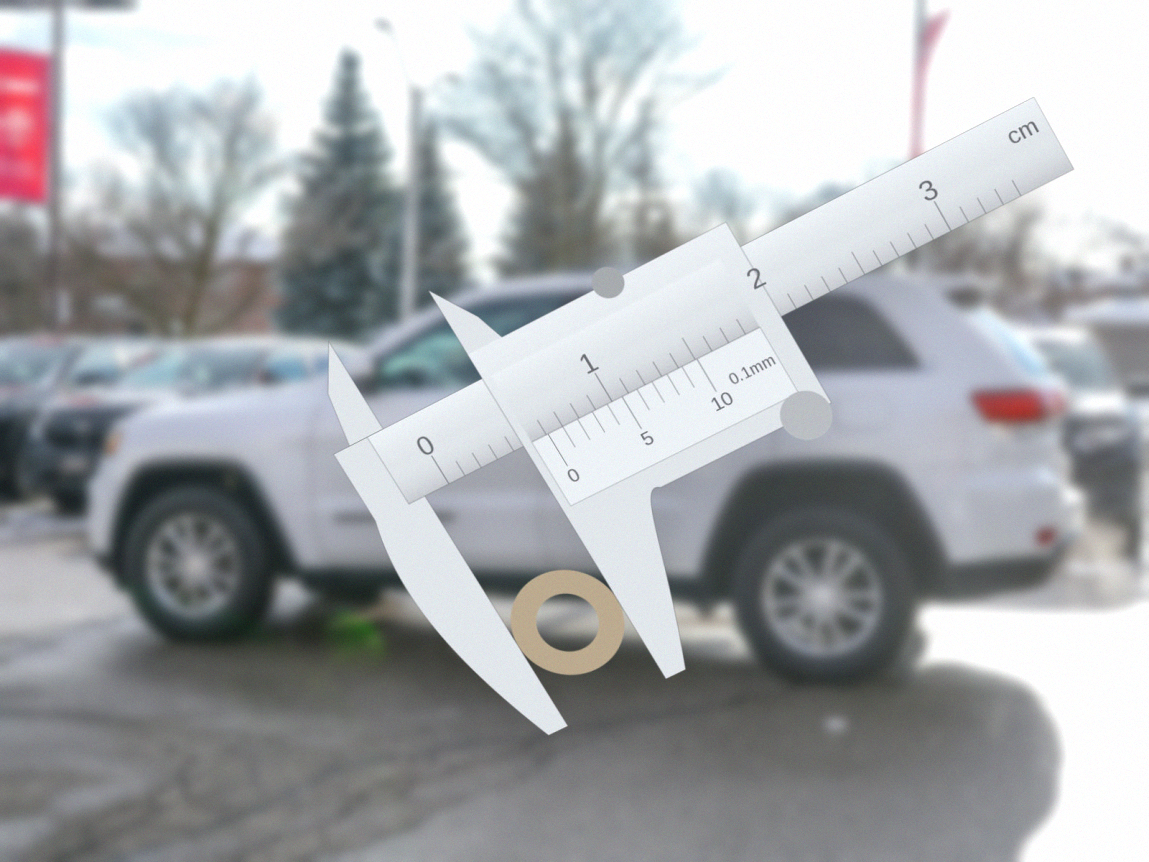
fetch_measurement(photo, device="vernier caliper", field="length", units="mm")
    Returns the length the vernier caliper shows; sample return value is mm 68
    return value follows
mm 6.1
